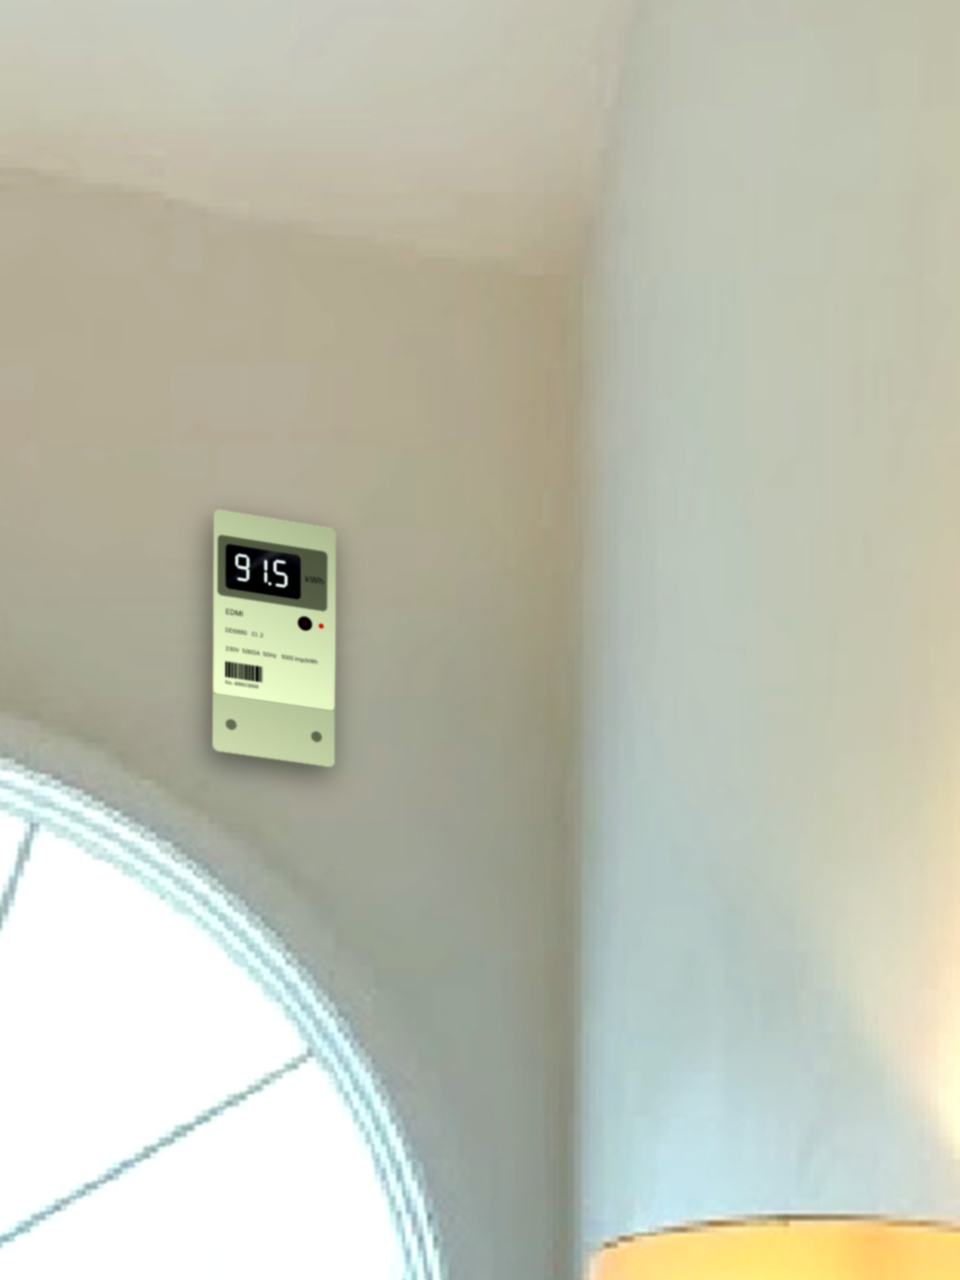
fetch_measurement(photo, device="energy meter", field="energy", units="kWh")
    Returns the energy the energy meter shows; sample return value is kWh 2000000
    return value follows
kWh 91.5
